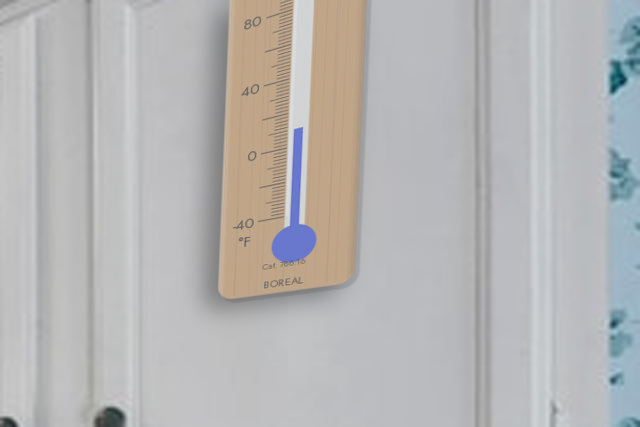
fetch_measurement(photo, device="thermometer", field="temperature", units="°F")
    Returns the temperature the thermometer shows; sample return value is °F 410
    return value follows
°F 10
